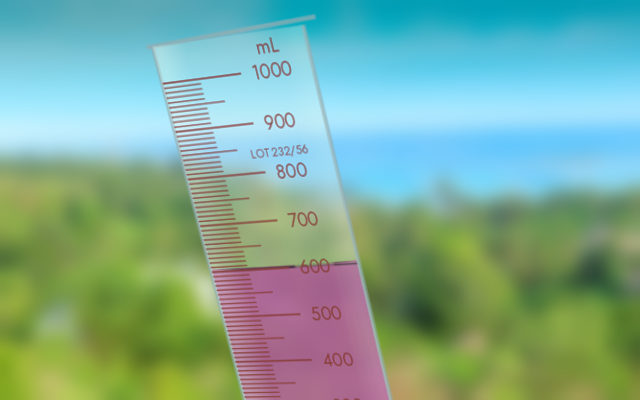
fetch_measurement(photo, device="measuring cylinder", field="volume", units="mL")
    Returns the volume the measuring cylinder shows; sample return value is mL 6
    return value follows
mL 600
